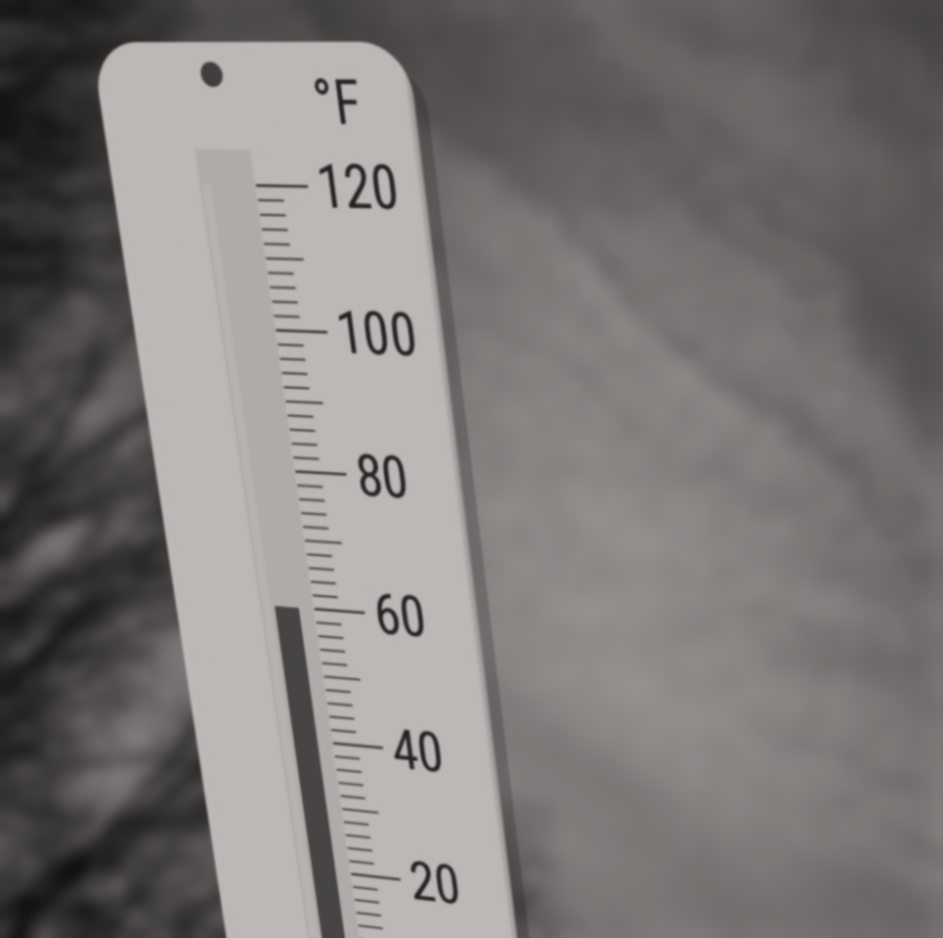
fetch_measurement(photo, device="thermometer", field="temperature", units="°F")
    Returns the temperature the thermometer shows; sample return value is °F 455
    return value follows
°F 60
